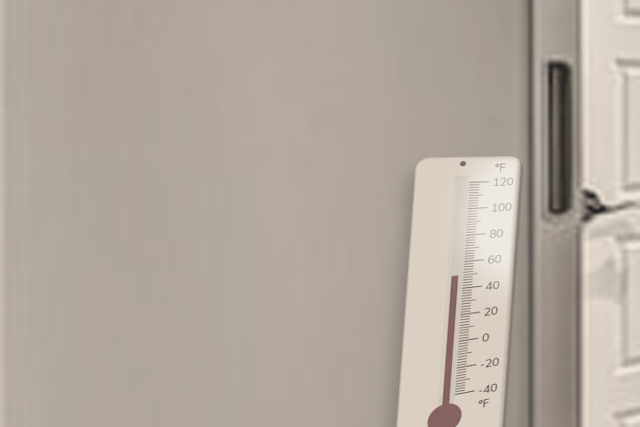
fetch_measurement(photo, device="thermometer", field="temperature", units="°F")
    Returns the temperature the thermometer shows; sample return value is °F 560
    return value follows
°F 50
